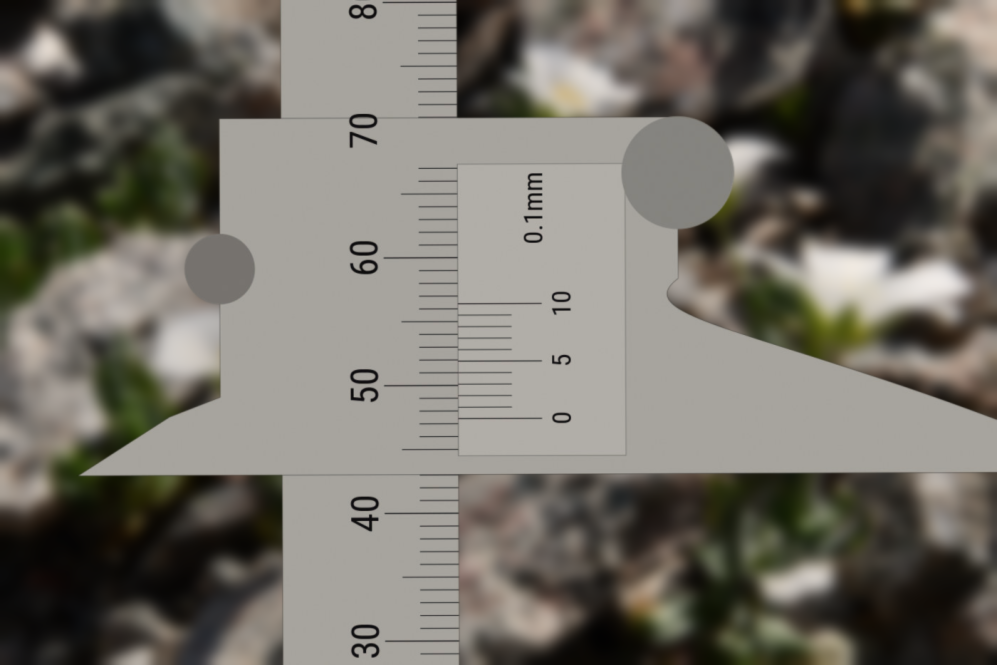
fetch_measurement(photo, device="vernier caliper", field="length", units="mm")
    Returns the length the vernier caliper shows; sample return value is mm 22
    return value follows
mm 47.4
